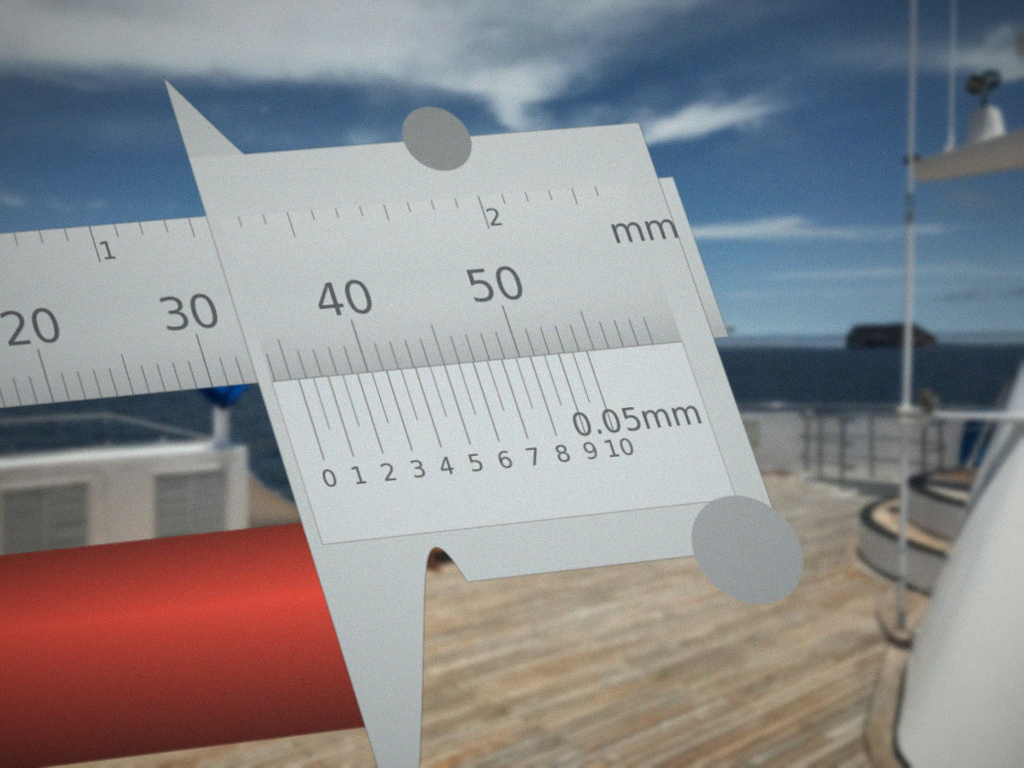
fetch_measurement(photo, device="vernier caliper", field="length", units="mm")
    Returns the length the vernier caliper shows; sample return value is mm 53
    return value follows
mm 35.5
